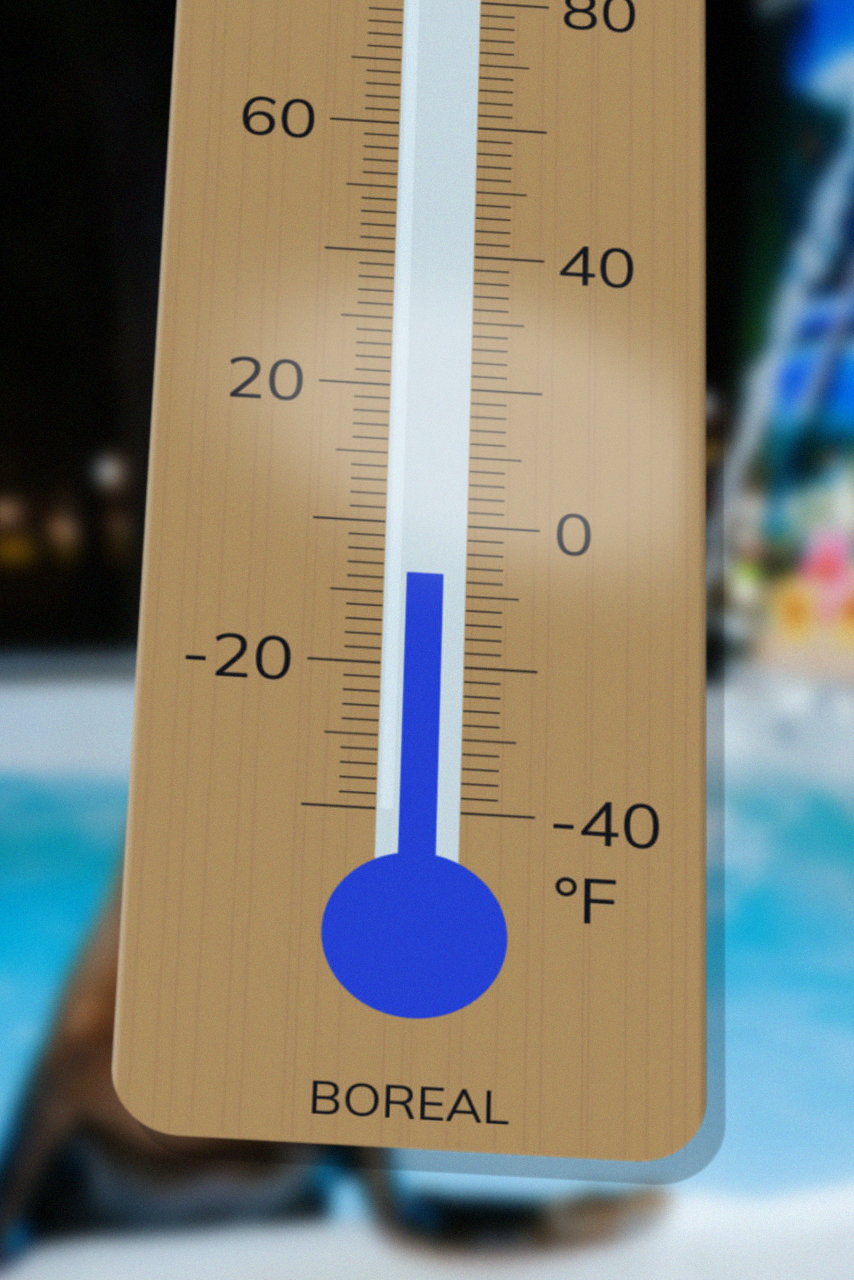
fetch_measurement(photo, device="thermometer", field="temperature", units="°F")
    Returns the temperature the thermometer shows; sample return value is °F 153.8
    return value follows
°F -7
